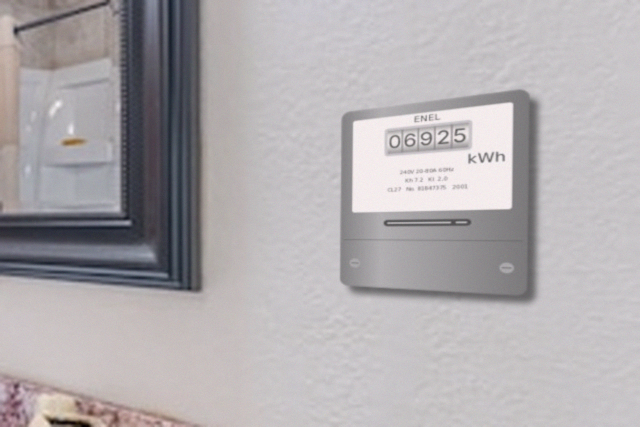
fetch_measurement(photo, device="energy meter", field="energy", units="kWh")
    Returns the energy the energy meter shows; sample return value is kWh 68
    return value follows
kWh 6925
